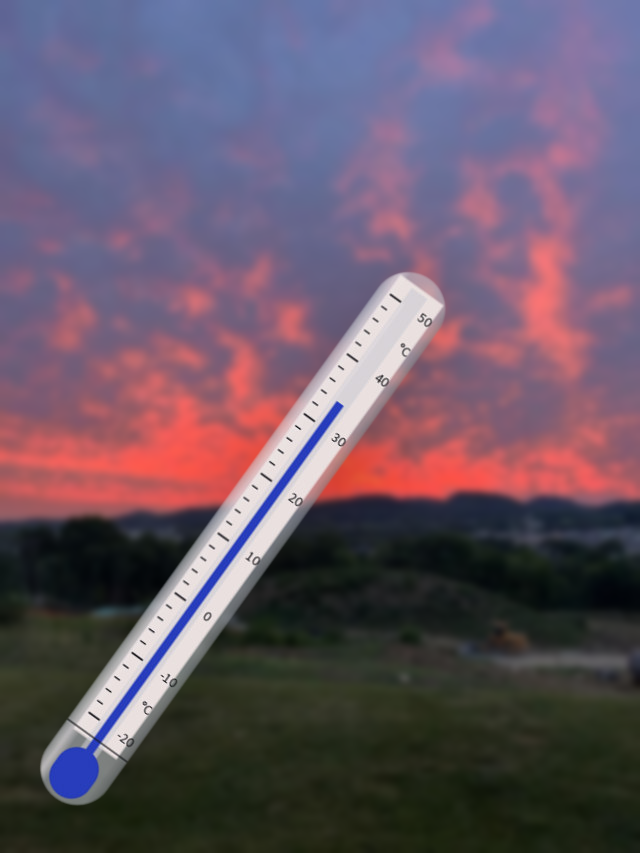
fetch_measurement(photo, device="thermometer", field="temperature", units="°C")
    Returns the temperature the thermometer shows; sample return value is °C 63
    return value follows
°C 34
